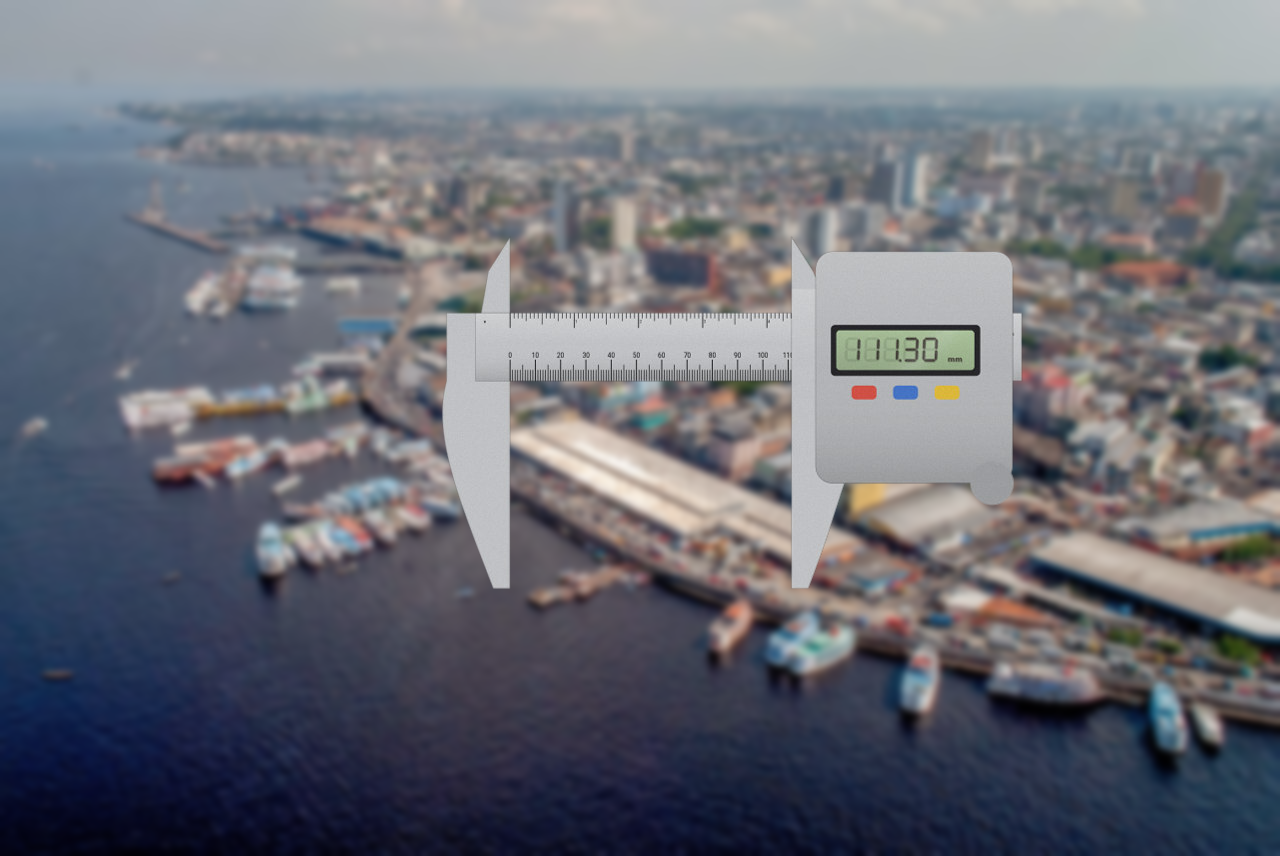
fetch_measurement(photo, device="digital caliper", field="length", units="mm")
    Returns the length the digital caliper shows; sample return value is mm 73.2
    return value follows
mm 111.30
